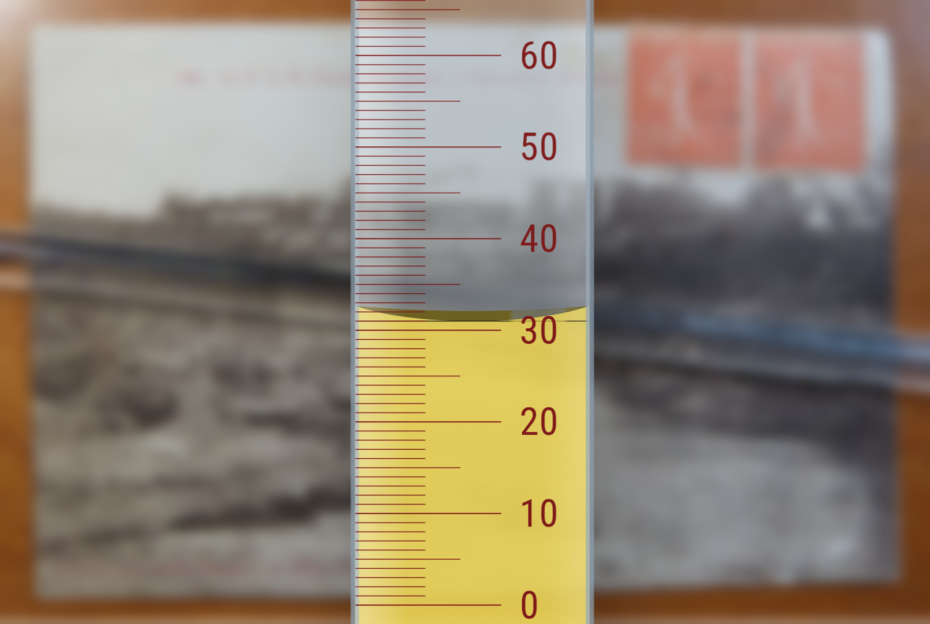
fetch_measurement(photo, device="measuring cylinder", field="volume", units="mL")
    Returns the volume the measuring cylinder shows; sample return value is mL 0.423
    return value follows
mL 31
